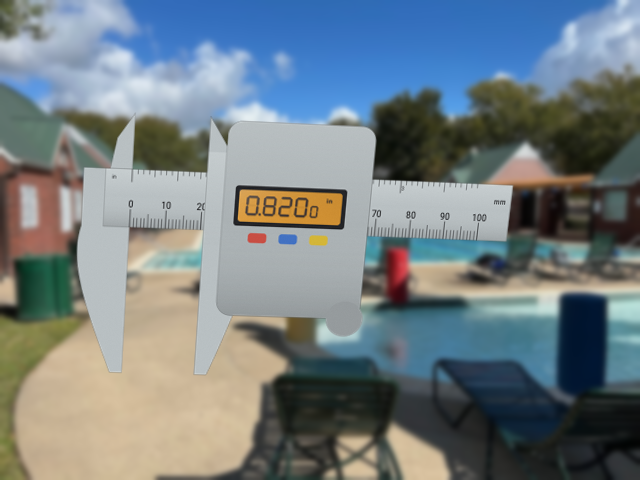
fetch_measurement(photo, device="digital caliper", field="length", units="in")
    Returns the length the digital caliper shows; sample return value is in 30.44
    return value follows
in 0.8200
